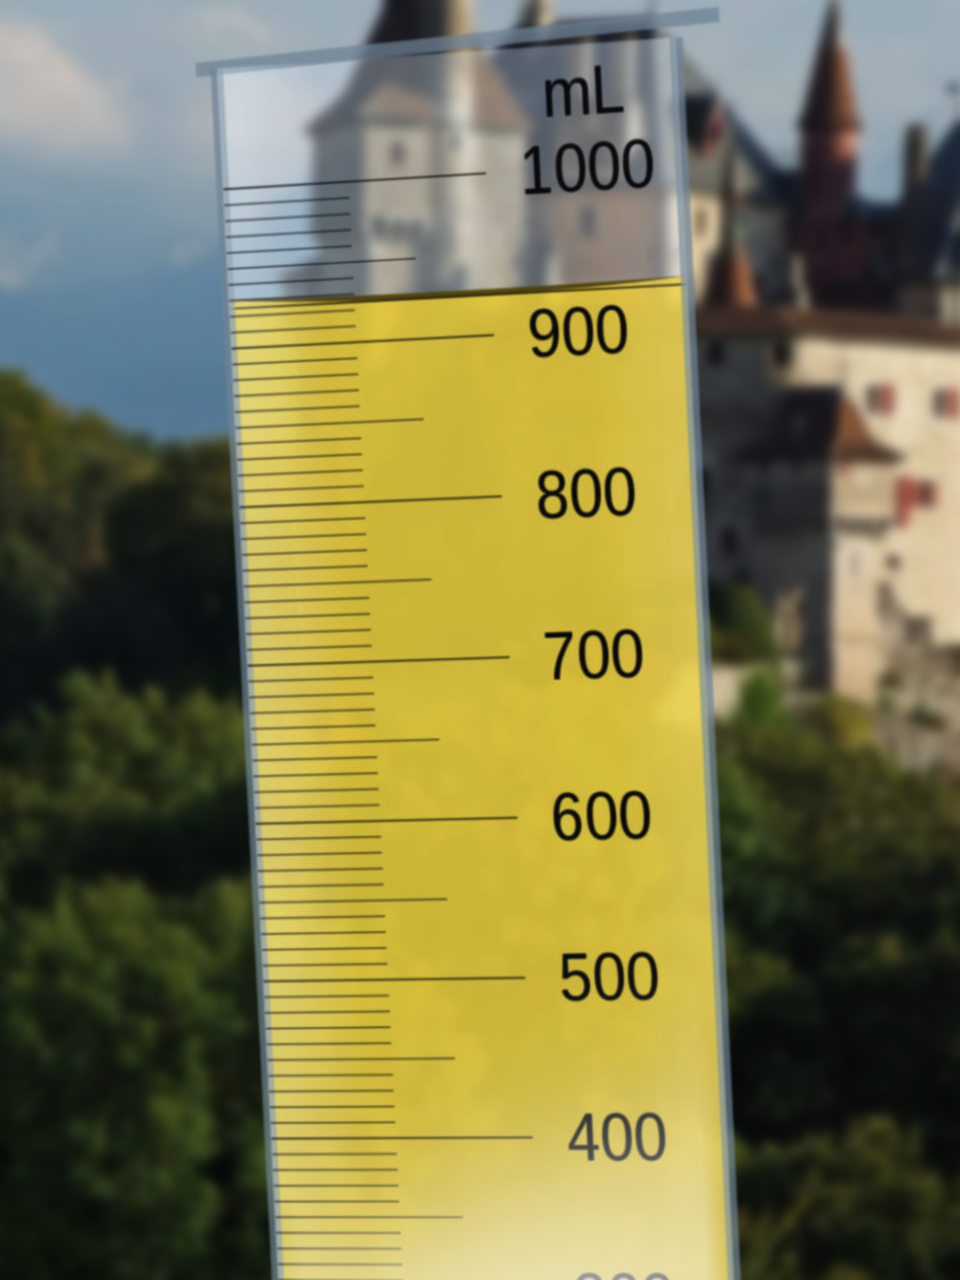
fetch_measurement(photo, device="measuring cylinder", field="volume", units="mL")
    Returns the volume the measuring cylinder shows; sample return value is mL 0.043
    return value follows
mL 925
